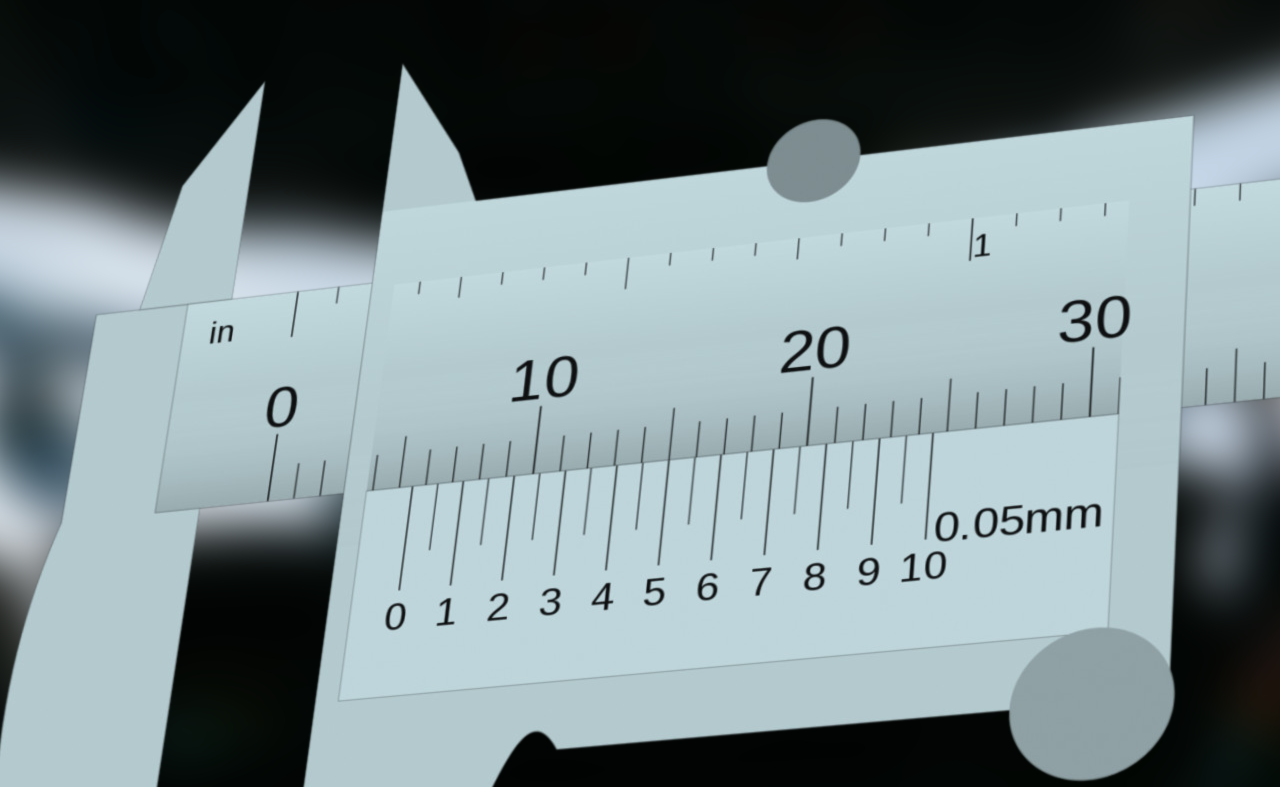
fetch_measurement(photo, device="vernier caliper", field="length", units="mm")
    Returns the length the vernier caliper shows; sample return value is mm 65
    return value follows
mm 5.5
